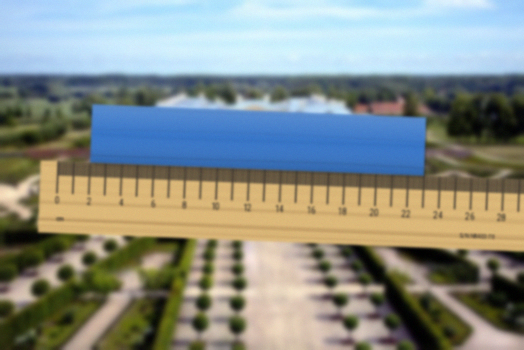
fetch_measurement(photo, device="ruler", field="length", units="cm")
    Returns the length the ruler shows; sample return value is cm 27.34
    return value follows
cm 21
